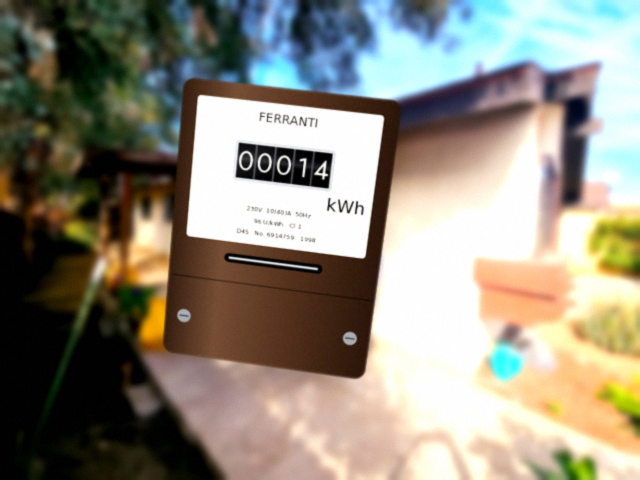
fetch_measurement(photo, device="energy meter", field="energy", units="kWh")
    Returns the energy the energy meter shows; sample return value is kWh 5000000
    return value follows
kWh 14
